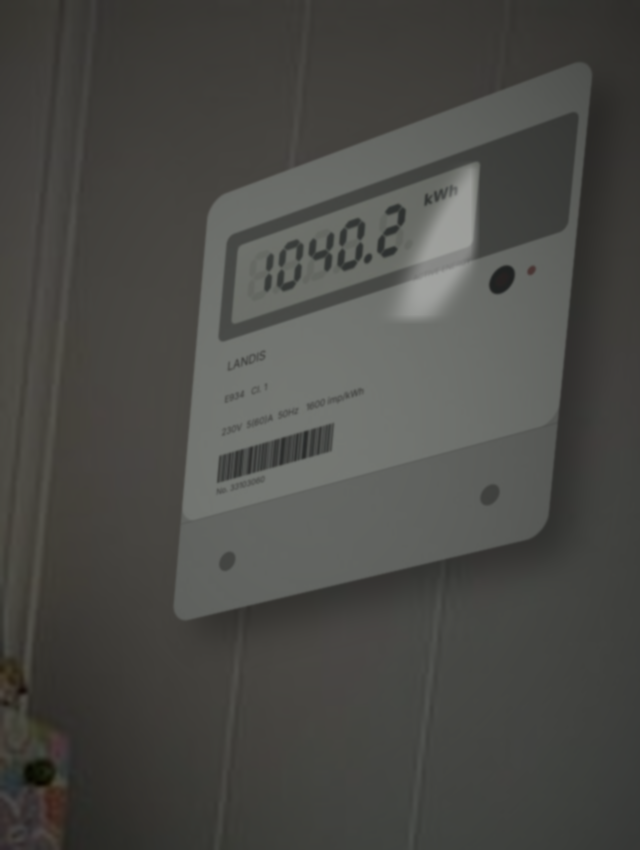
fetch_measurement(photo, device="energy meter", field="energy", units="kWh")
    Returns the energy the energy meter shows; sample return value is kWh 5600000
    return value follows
kWh 1040.2
